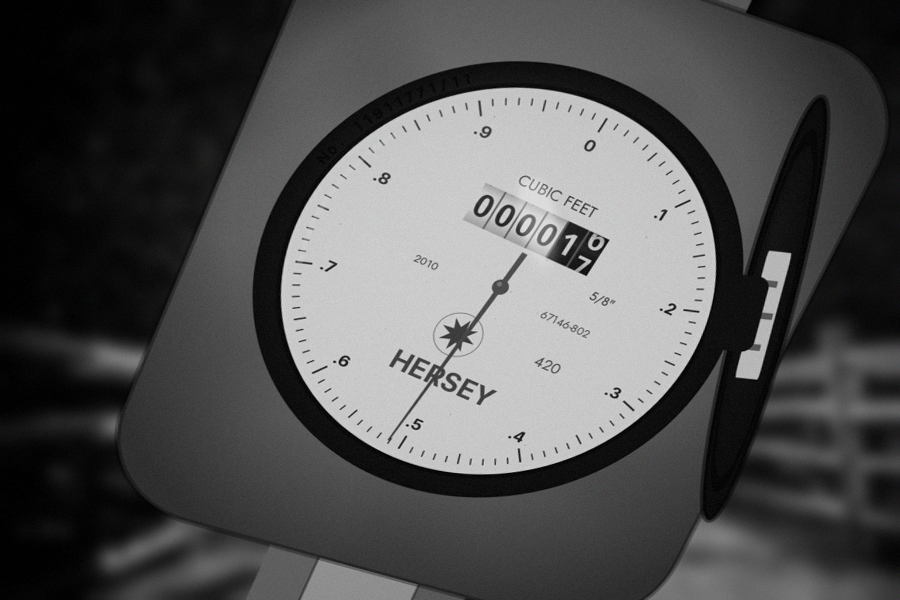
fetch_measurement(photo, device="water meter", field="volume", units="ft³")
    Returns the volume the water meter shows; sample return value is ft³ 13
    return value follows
ft³ 16.51
